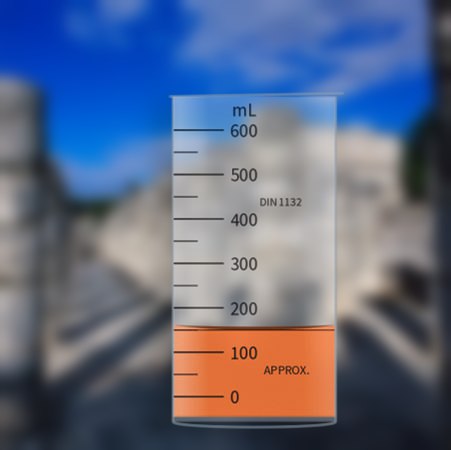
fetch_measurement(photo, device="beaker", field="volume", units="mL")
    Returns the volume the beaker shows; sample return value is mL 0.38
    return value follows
mL 150
